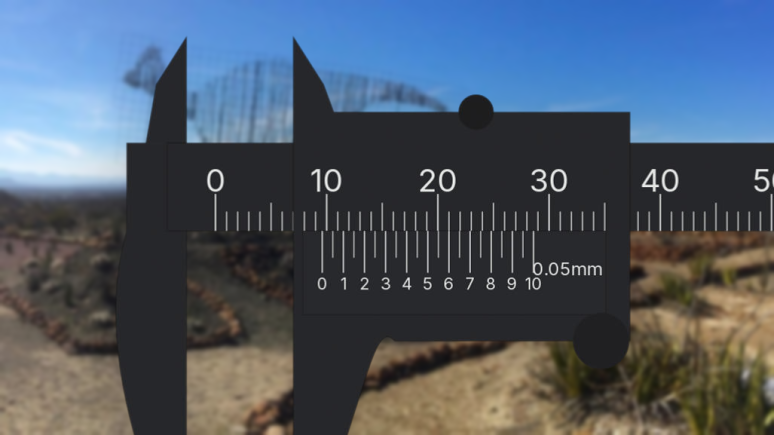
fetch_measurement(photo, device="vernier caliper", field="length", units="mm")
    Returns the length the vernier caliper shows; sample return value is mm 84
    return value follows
mm 9.6
